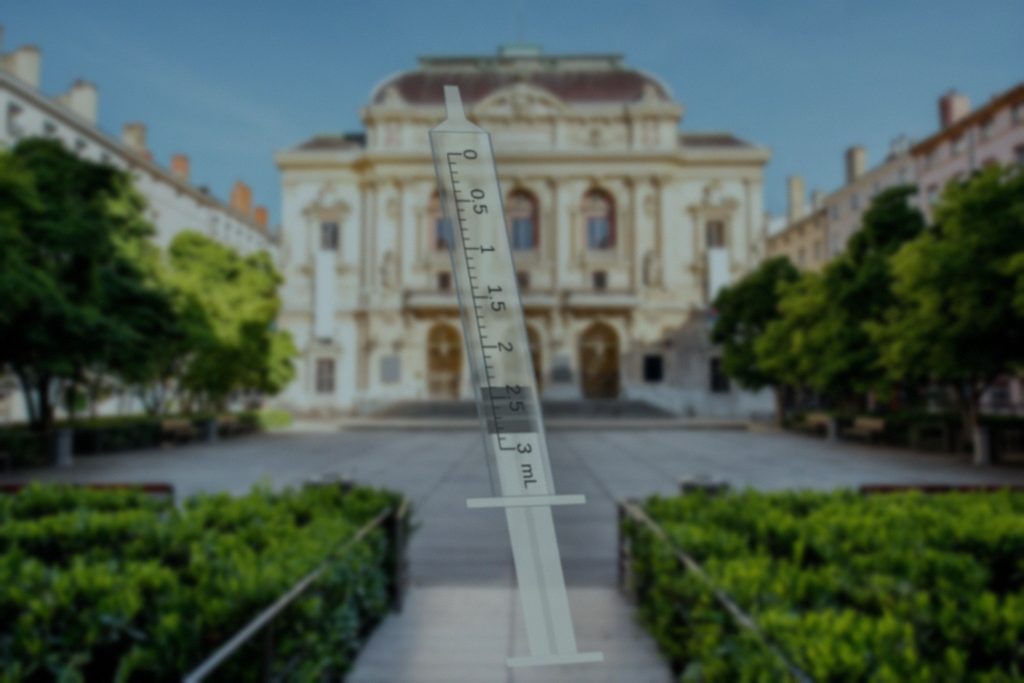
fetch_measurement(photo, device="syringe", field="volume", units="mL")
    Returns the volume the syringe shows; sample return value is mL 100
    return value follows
mL 2.4
